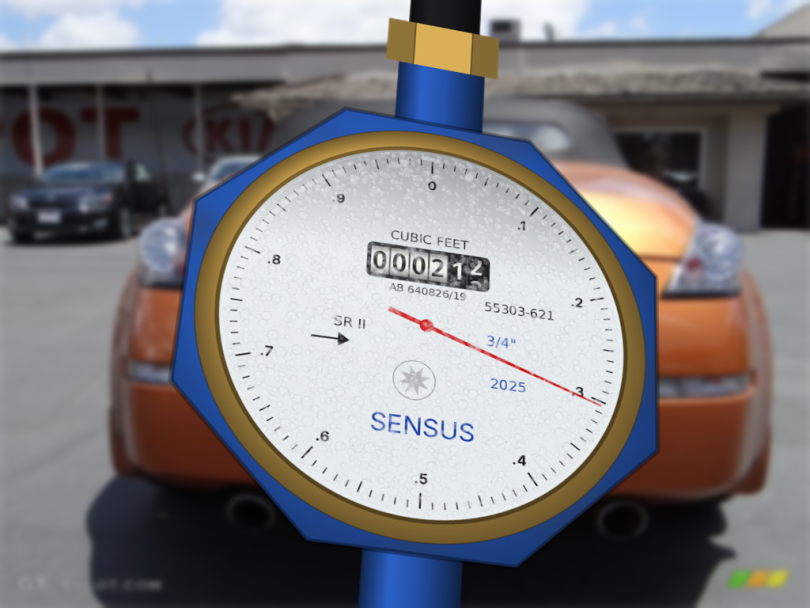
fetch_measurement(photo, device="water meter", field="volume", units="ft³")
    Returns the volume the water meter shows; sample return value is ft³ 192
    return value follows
ft³ 212.30
